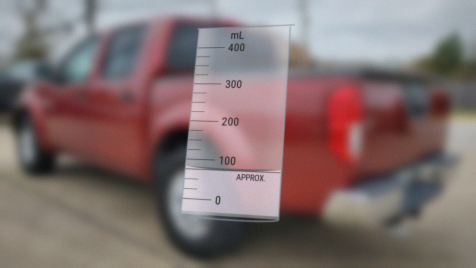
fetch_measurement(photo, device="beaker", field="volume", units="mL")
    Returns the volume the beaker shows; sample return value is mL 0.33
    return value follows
mL 75
